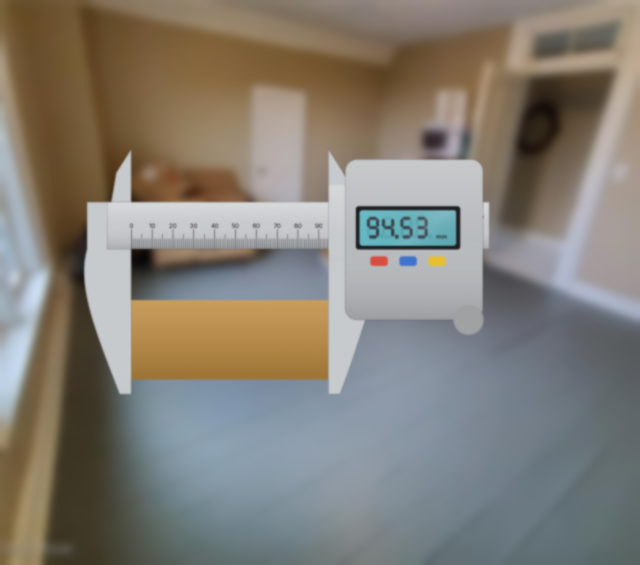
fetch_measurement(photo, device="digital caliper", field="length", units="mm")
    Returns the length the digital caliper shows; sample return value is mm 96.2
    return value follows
mm 94.53
